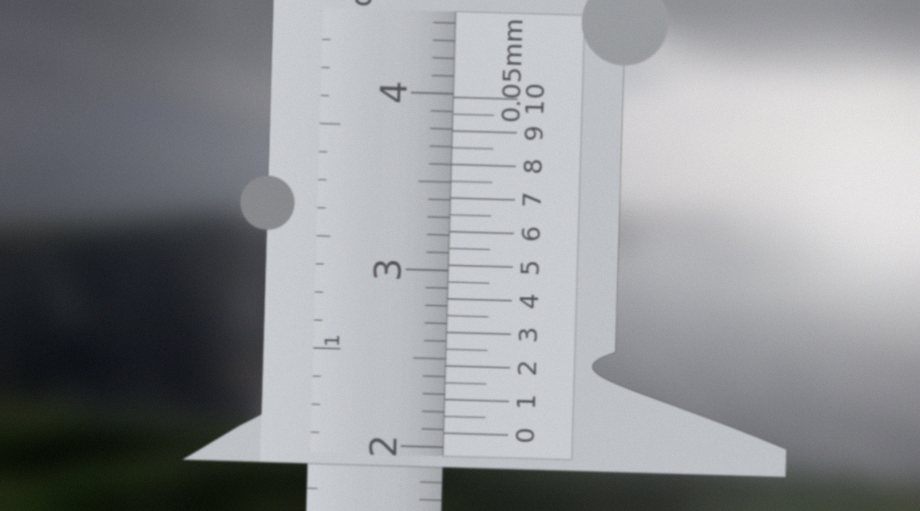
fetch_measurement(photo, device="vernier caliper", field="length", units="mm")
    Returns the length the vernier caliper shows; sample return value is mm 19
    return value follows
mm 20.8
